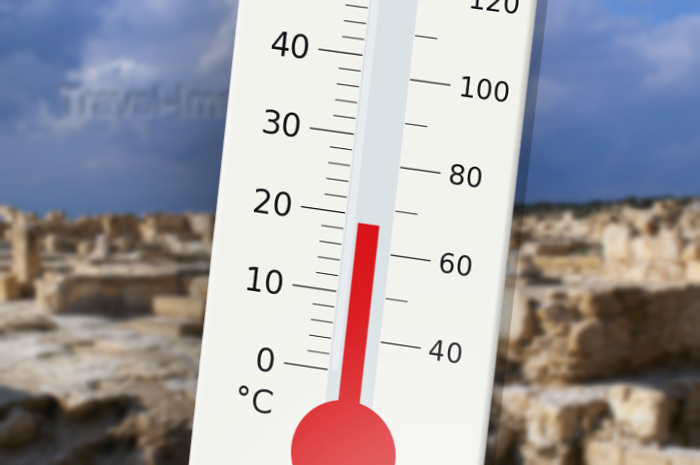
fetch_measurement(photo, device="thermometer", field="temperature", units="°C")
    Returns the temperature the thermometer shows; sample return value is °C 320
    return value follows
°C 19
